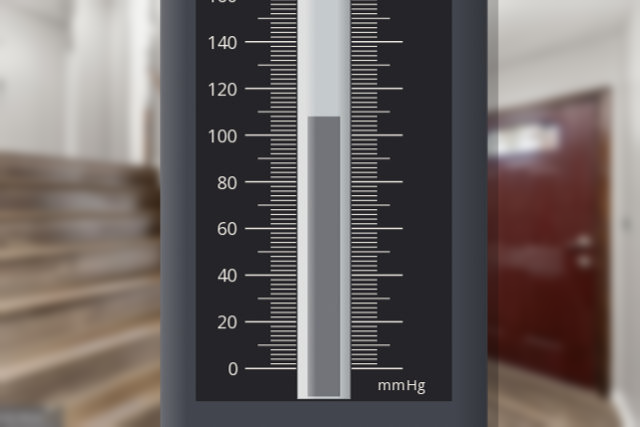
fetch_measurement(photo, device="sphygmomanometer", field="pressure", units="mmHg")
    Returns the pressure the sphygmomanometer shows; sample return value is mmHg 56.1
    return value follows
mmHg 108
